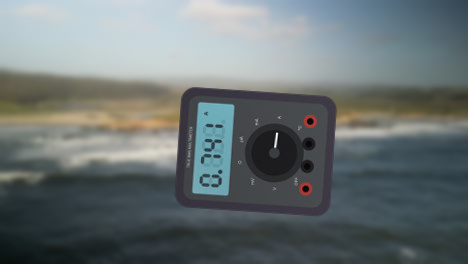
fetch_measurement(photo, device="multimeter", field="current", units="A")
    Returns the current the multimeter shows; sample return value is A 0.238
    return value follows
A 0.741
